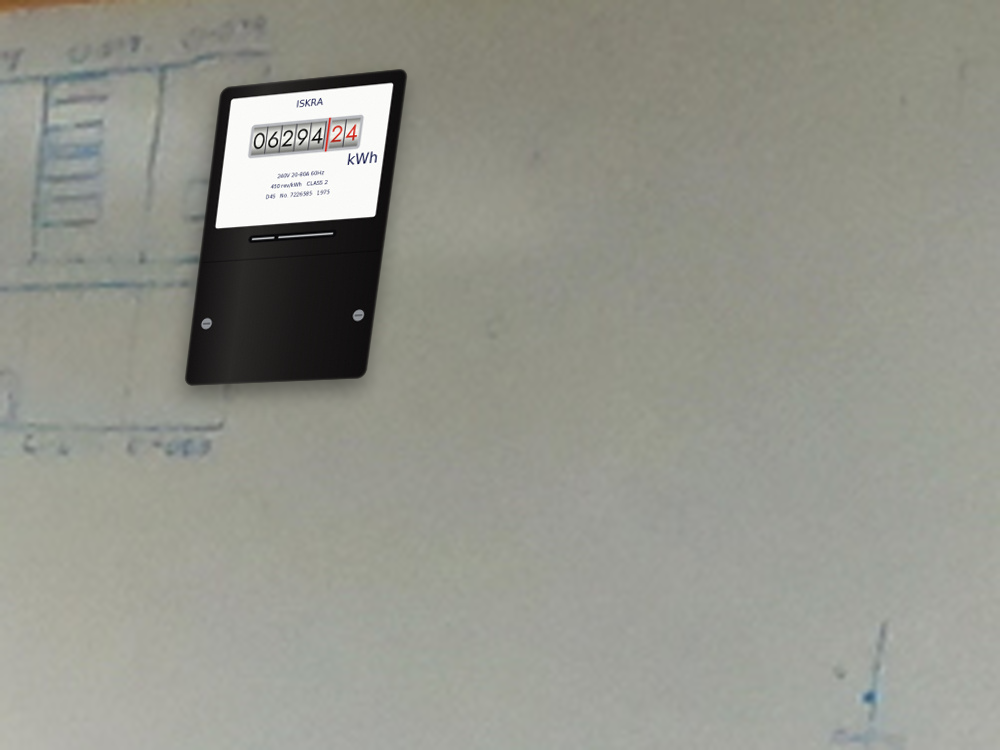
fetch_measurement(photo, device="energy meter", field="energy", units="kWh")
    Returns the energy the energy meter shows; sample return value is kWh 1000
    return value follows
kWh 6294.24
